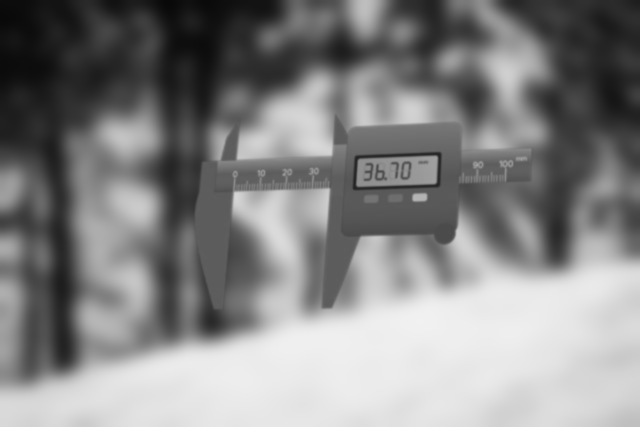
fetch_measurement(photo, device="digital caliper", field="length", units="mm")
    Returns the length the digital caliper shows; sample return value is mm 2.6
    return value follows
mm 36.70
